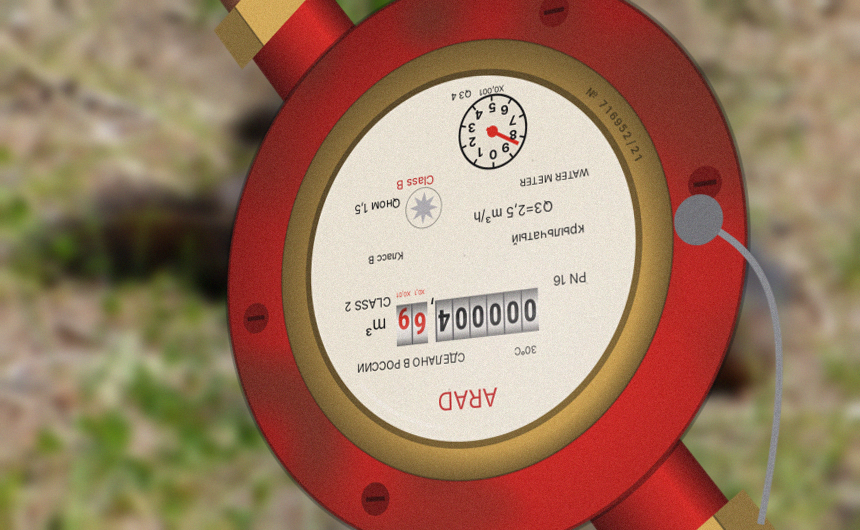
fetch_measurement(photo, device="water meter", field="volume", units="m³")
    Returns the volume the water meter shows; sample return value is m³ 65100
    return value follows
m³ 4.688
